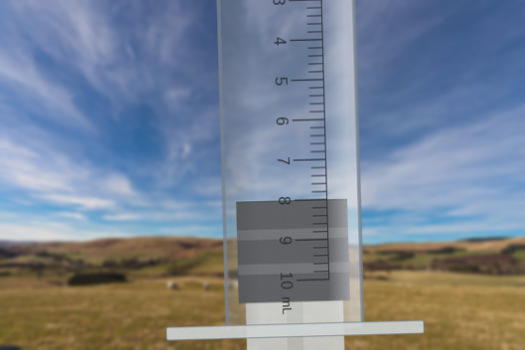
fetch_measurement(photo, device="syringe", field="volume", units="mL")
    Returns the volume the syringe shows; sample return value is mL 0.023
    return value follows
mL 8
